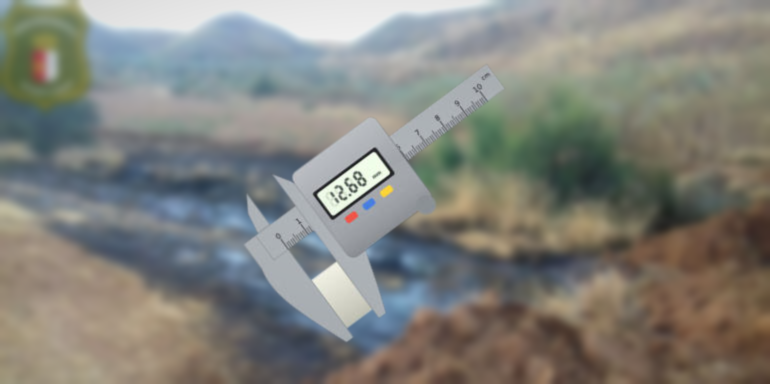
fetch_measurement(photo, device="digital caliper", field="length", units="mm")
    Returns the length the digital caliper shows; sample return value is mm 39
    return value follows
mm 12.68
